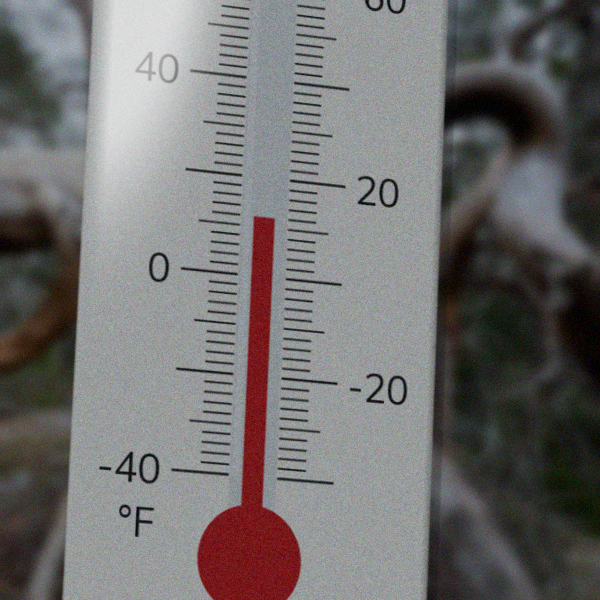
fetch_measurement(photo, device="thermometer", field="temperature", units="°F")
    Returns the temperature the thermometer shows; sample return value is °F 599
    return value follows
°F 12
